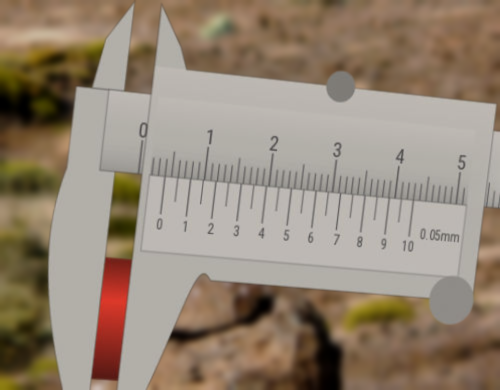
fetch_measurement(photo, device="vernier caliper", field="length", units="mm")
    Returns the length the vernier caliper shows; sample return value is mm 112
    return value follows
mm 4.0
